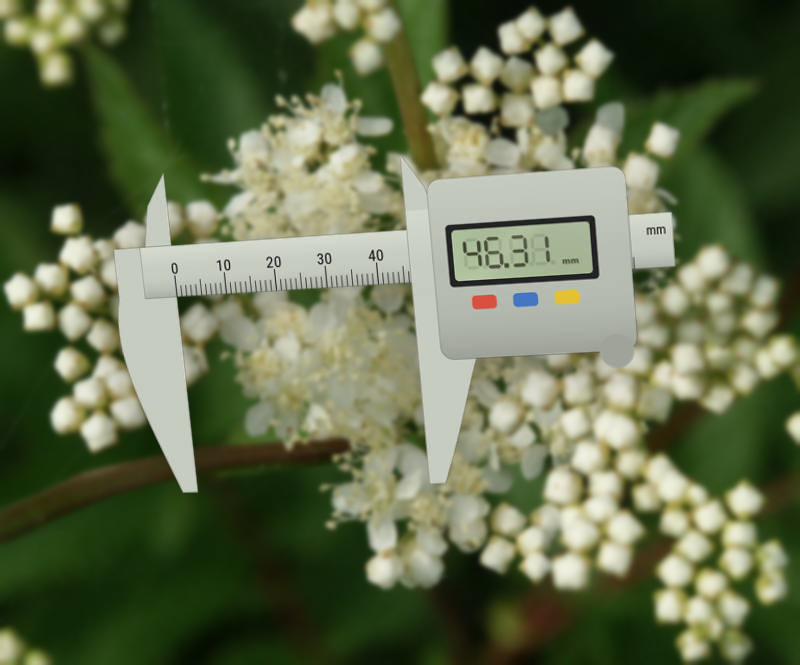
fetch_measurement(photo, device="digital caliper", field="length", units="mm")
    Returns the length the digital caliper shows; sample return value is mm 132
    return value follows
mm 46.31
